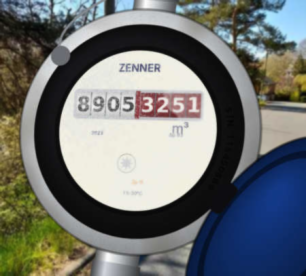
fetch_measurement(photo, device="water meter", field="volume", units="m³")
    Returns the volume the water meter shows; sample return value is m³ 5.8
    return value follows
m³ 8905.3251
